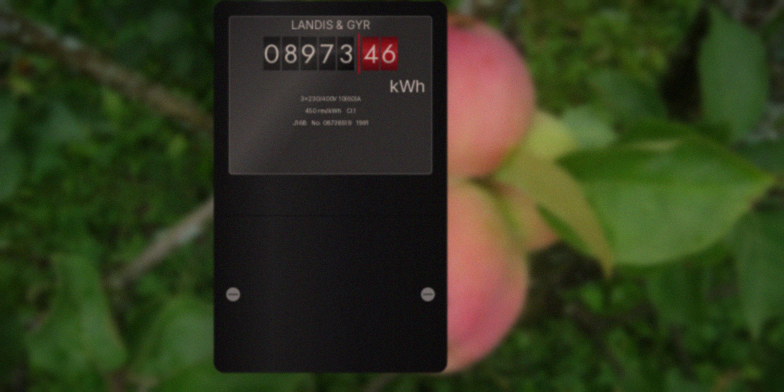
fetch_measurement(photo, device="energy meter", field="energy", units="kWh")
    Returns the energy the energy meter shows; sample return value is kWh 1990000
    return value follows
kWh 8973.46
